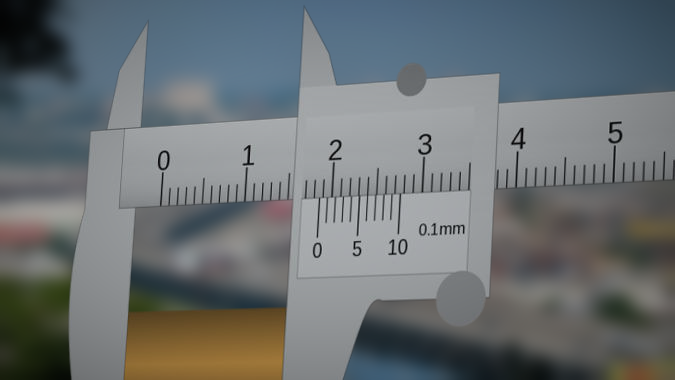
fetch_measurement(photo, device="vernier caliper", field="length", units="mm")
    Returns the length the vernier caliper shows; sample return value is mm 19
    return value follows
mm 18.6
